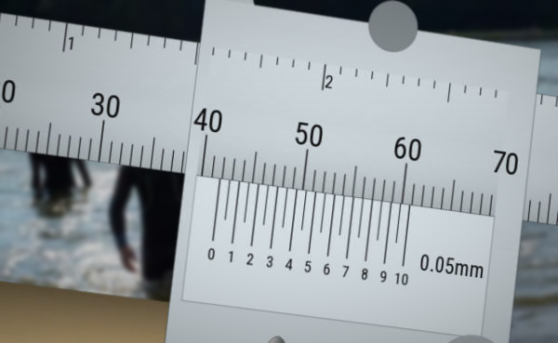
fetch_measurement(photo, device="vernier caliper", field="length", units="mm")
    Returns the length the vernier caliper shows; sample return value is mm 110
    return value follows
mm 41.8
